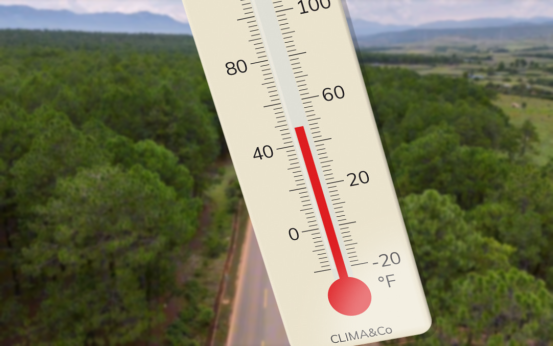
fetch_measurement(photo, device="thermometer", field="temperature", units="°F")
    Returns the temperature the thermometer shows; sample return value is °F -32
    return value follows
°F 48
